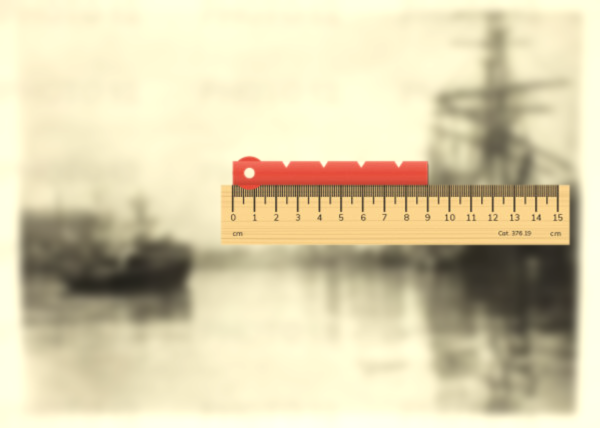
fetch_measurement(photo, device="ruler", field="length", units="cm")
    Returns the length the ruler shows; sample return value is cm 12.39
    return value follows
cm 9
